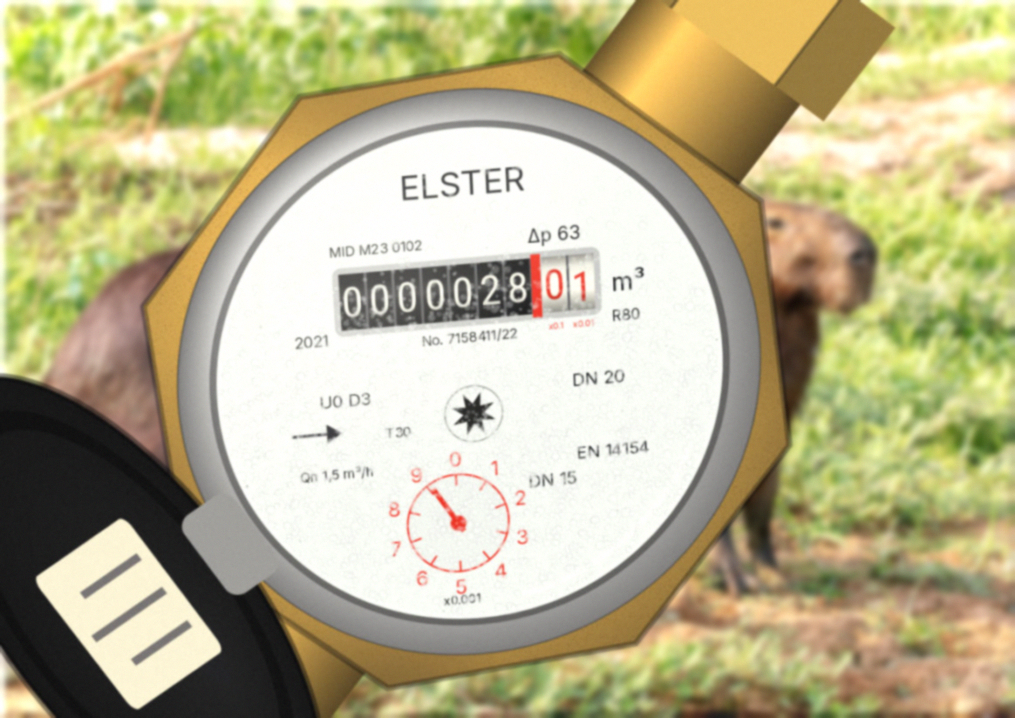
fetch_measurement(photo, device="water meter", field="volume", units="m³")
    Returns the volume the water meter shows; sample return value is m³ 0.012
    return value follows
m³ 28.009
